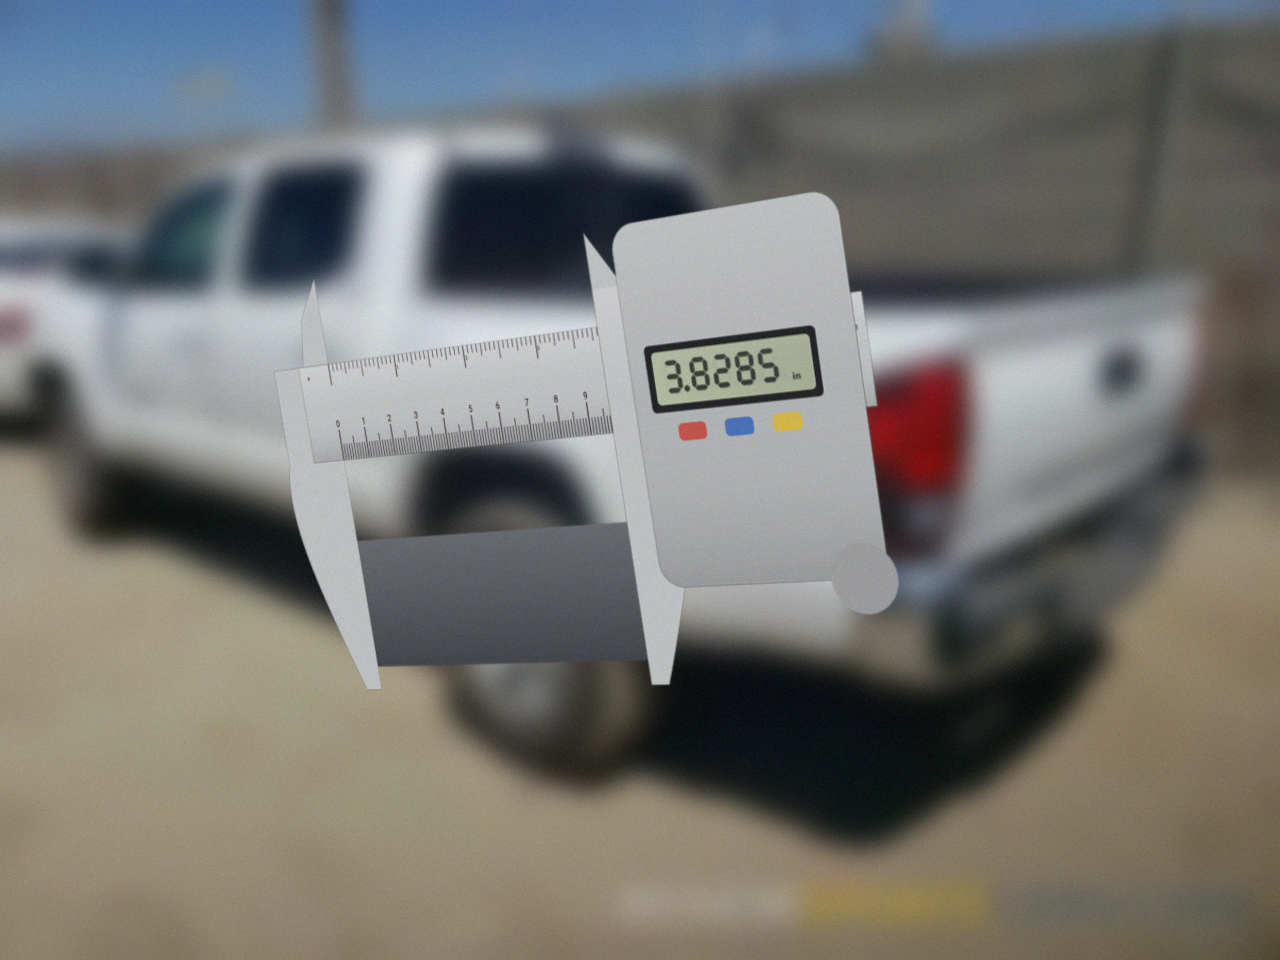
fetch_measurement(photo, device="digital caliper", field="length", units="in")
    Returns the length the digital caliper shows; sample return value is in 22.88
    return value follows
in 3.8285
